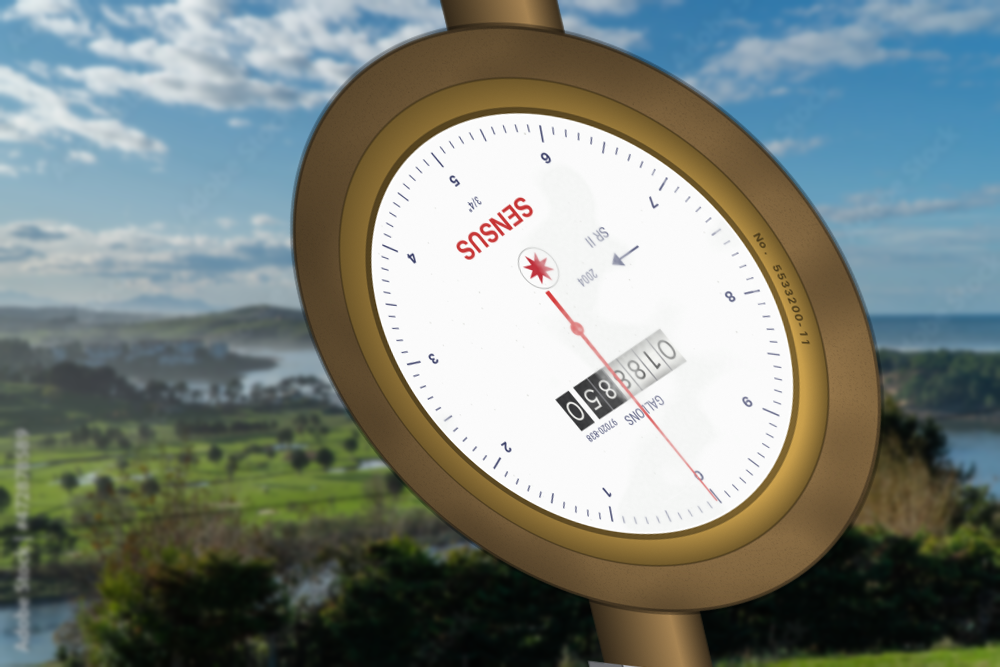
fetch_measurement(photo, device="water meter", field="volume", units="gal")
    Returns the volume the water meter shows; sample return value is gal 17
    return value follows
gal 188850.0
